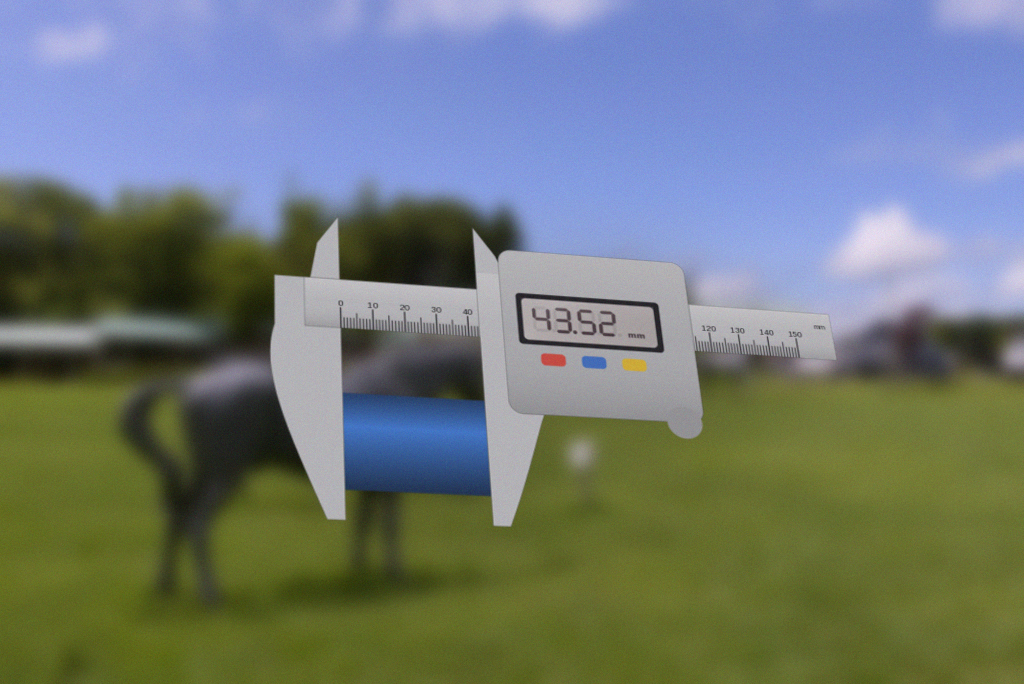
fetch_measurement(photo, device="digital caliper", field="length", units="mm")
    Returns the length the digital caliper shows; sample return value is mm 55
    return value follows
mm 43.52
